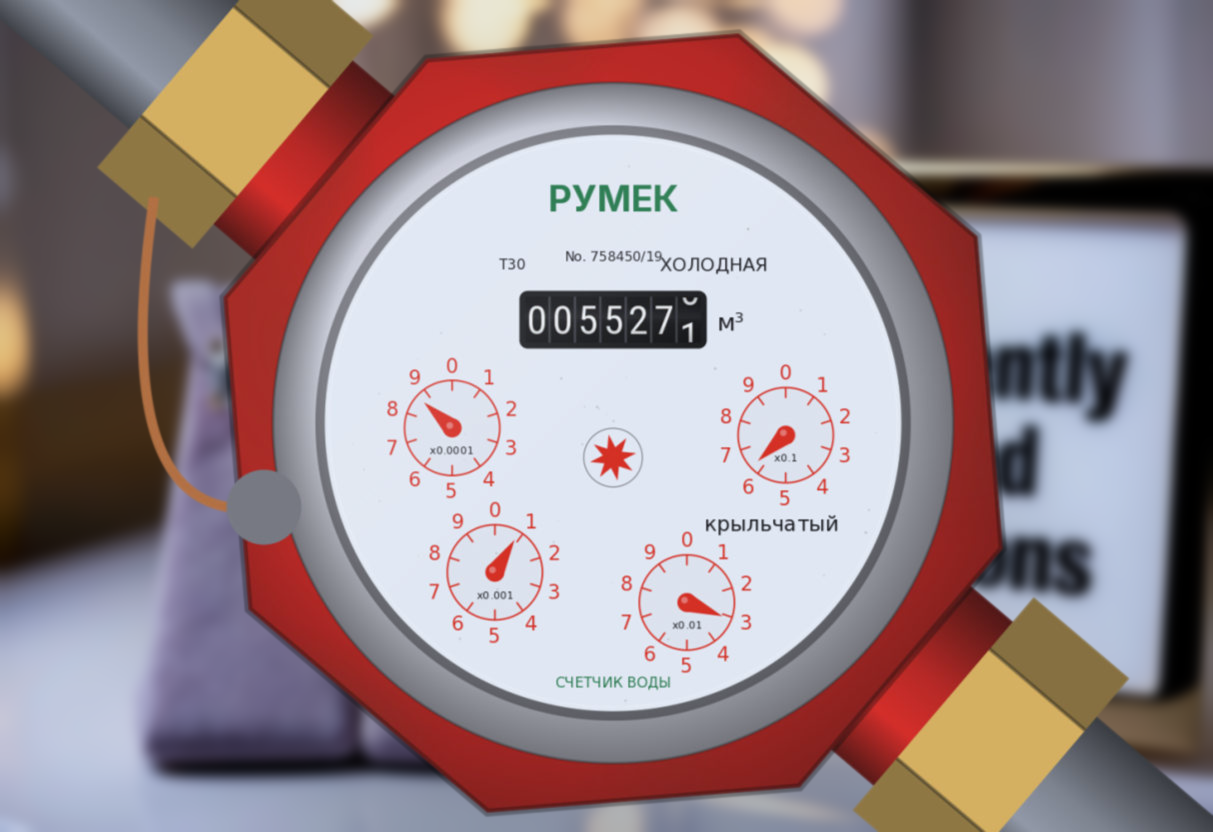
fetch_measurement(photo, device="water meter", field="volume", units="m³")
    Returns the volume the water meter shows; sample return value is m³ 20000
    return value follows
m³ 55270.6308
